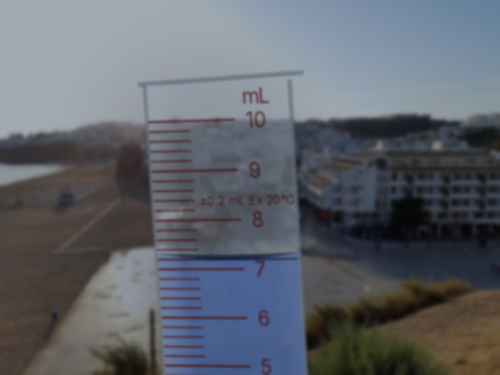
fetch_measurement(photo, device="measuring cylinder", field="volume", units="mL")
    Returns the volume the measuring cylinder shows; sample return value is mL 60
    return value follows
mL 7.2
